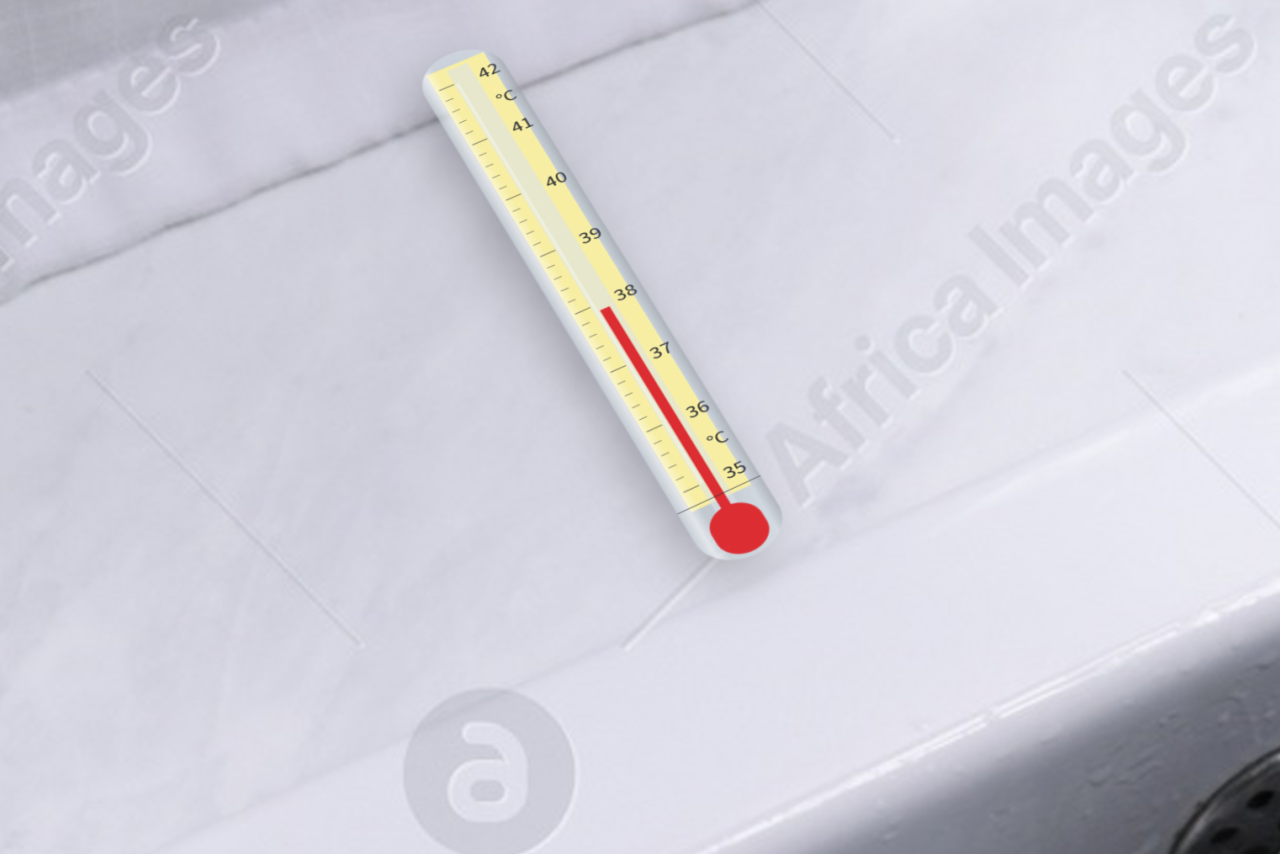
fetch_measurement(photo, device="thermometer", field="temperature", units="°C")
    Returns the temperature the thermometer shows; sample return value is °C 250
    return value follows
°C 37.9
